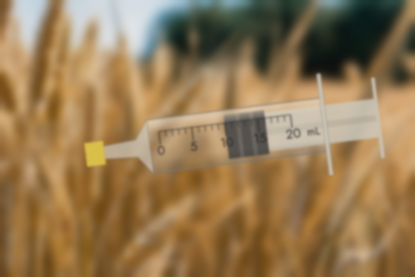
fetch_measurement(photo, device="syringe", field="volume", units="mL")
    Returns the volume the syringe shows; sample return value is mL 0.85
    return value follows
mL 10
